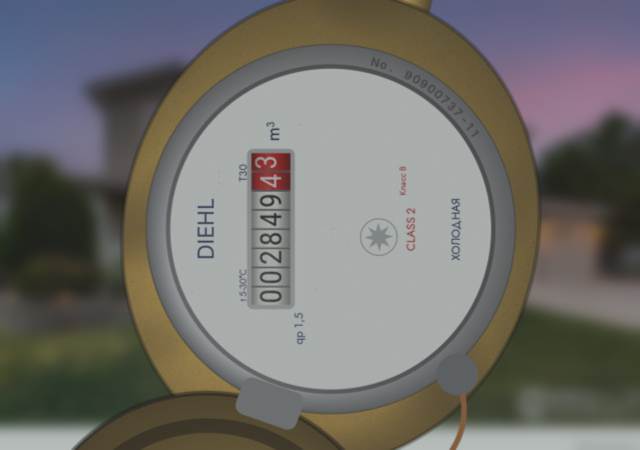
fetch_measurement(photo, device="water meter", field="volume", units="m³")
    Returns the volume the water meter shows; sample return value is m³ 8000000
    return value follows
m³ 2849.43
